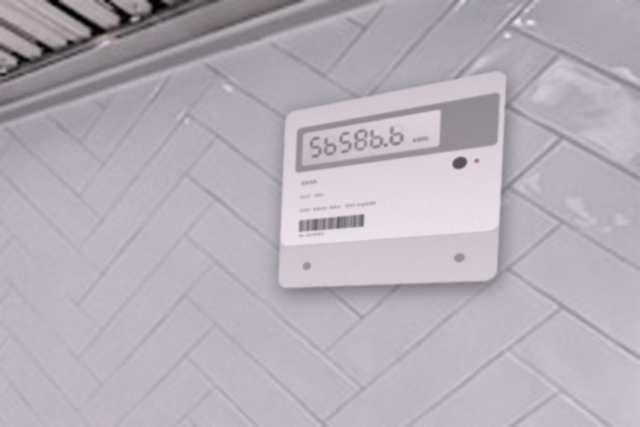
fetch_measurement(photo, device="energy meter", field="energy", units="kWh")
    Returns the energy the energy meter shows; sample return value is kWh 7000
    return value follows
kWh 56586.6
